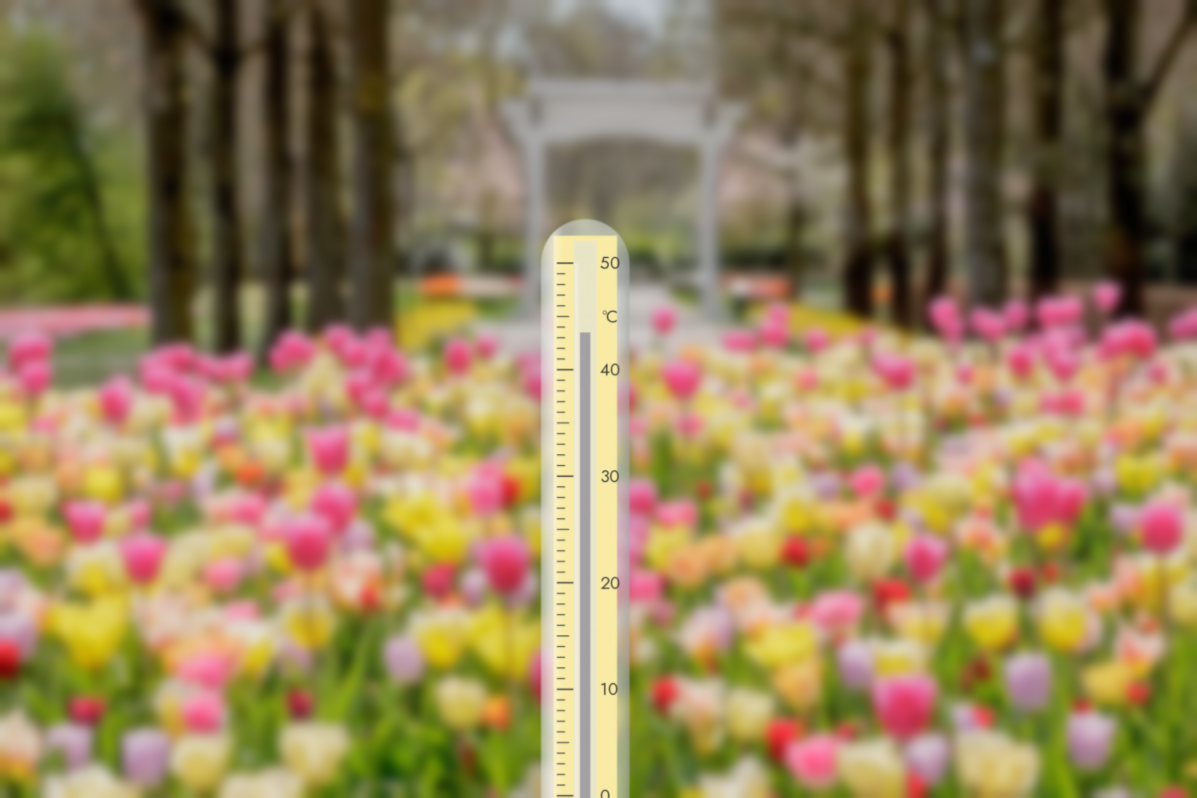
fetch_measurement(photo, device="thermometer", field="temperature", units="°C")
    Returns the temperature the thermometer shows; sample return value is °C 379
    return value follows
°C 43.5
